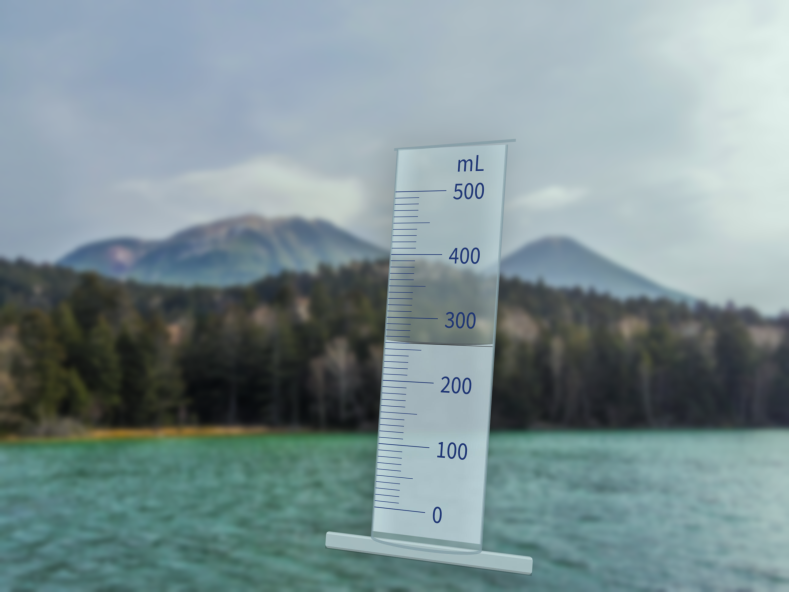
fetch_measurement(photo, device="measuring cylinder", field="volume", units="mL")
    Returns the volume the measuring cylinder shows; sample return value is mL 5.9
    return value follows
mL 260
